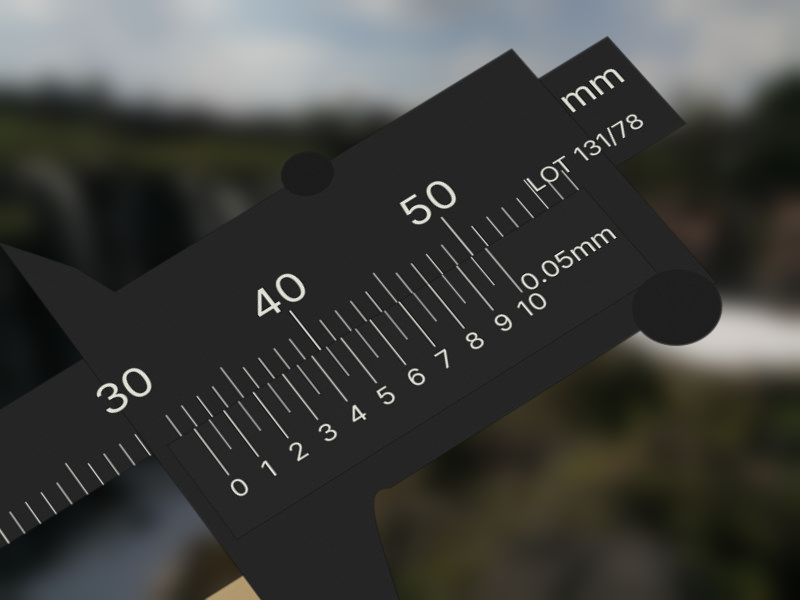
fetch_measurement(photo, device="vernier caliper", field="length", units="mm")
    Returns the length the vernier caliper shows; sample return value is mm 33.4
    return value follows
mm 31.8
